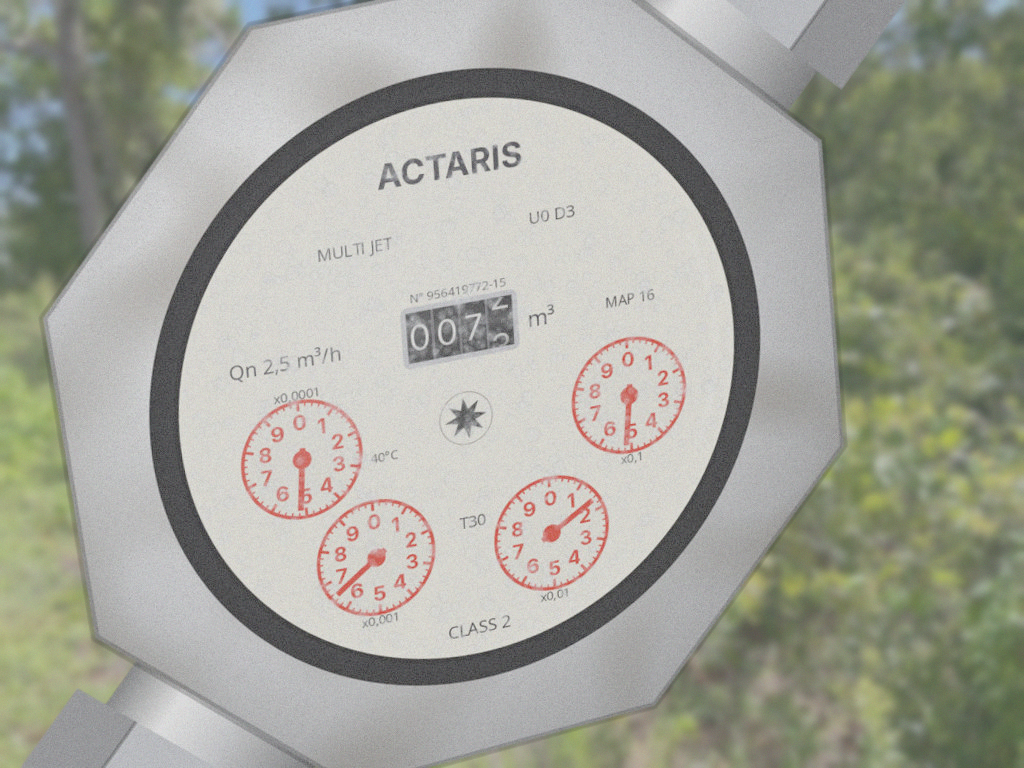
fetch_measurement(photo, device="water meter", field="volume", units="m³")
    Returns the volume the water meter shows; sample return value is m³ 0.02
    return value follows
m³ 72.5165
